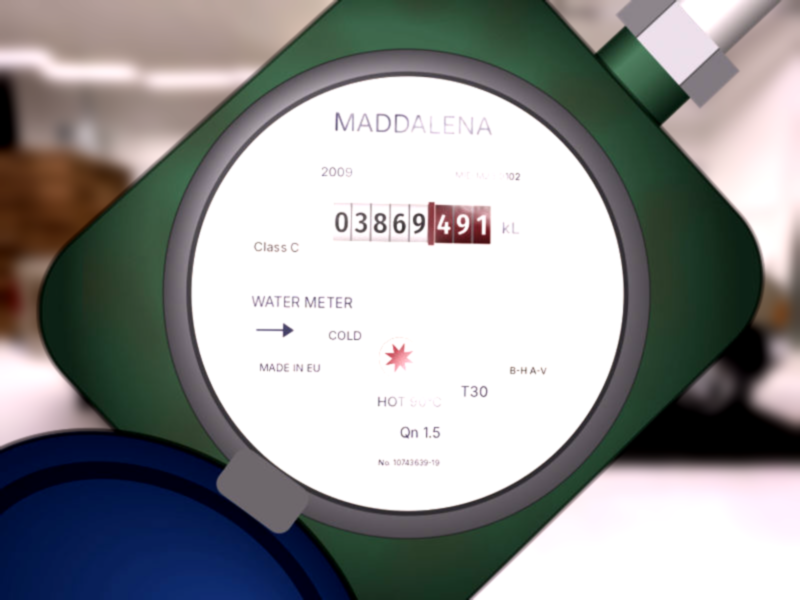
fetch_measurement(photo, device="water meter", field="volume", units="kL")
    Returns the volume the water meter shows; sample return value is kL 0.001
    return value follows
kL 3869.491
